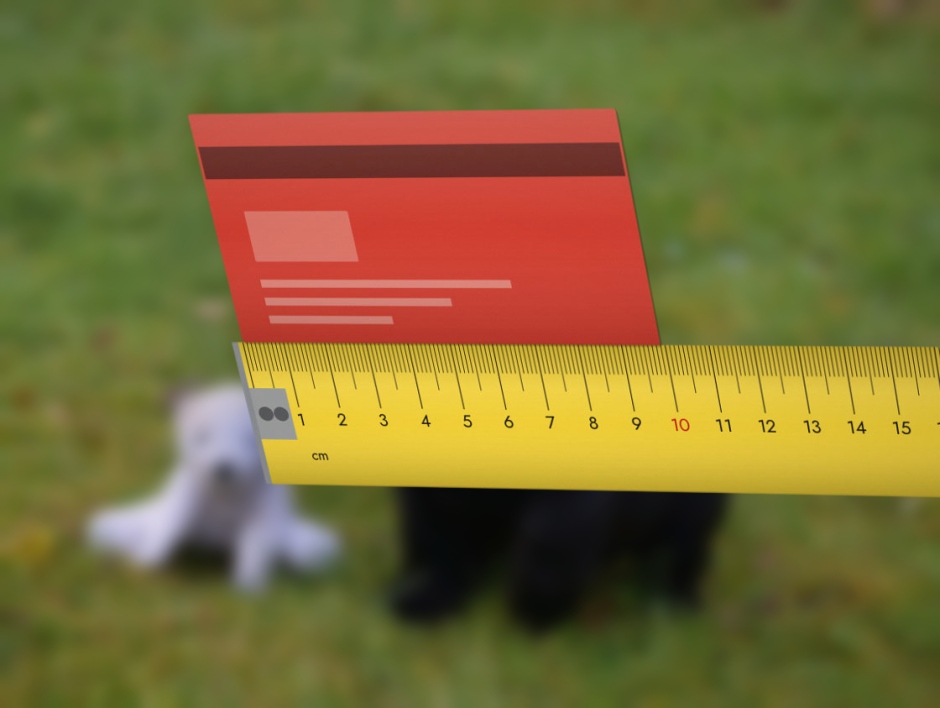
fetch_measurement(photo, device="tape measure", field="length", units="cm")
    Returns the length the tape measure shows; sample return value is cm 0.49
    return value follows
cm 9.9
